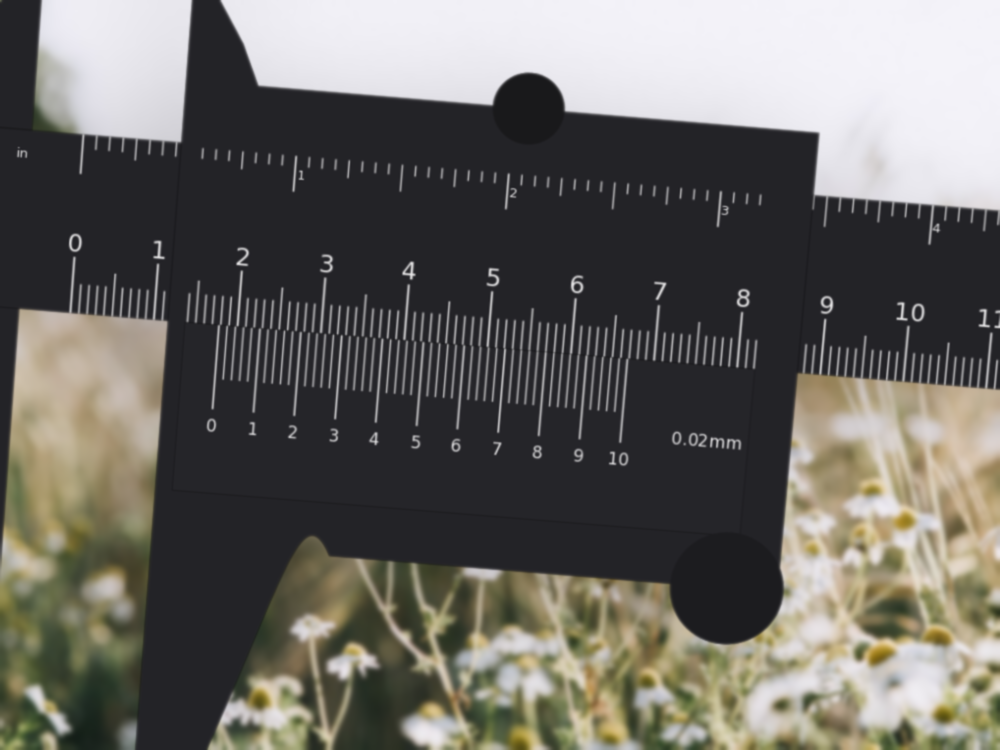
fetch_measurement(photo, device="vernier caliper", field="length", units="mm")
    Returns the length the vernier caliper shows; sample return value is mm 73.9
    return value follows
mm 17.8
